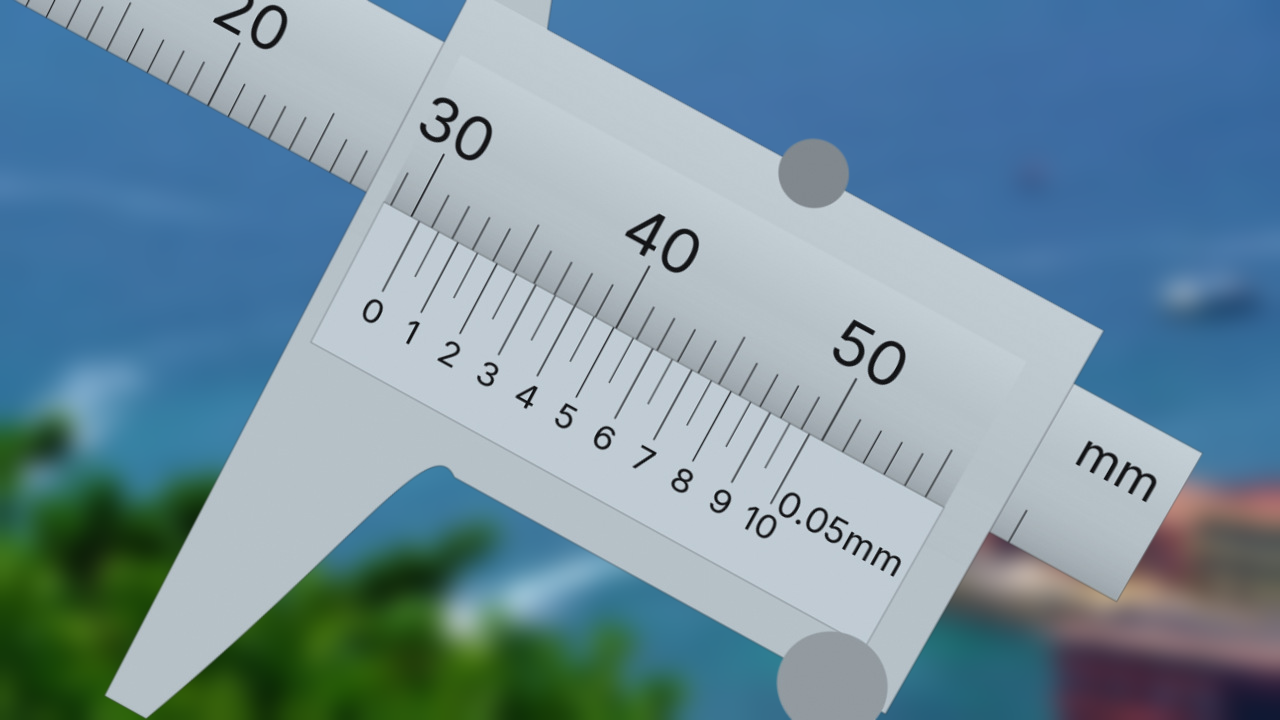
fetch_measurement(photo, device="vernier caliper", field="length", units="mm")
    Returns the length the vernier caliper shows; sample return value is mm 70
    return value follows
mm 30.4
